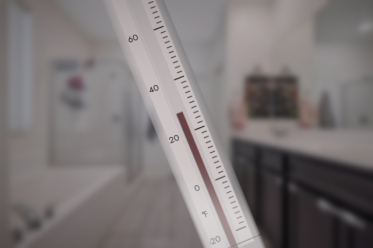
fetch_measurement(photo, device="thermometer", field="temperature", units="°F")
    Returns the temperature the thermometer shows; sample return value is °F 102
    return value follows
°F 28
